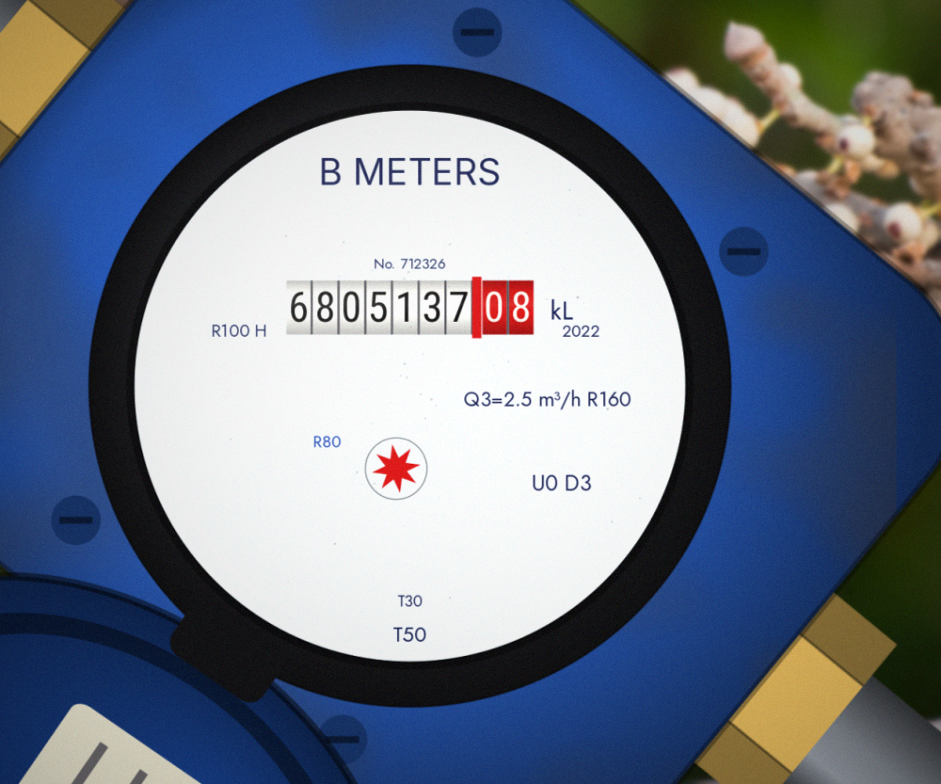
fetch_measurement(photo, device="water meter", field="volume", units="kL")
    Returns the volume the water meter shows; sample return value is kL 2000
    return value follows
kL 6805137.08
